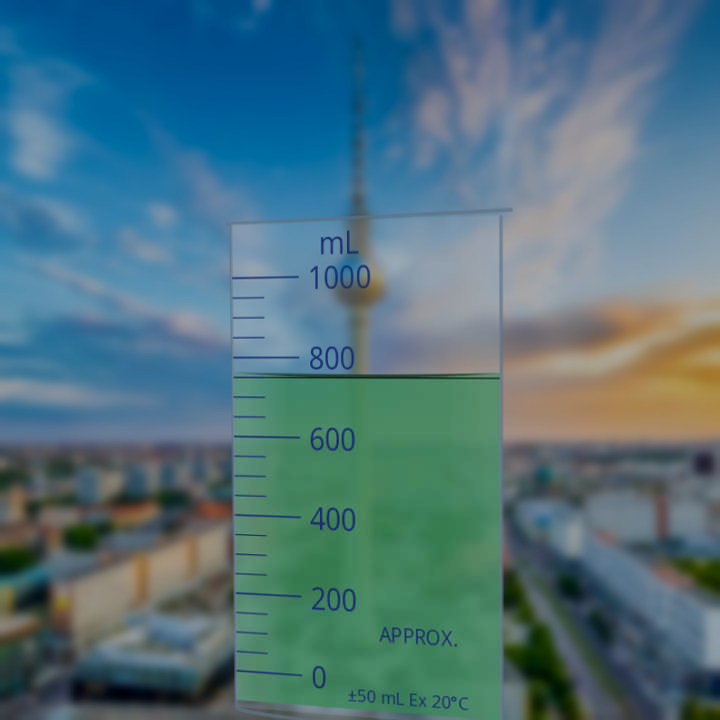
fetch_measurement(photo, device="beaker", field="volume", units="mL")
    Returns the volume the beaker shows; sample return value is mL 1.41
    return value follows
mL 750
